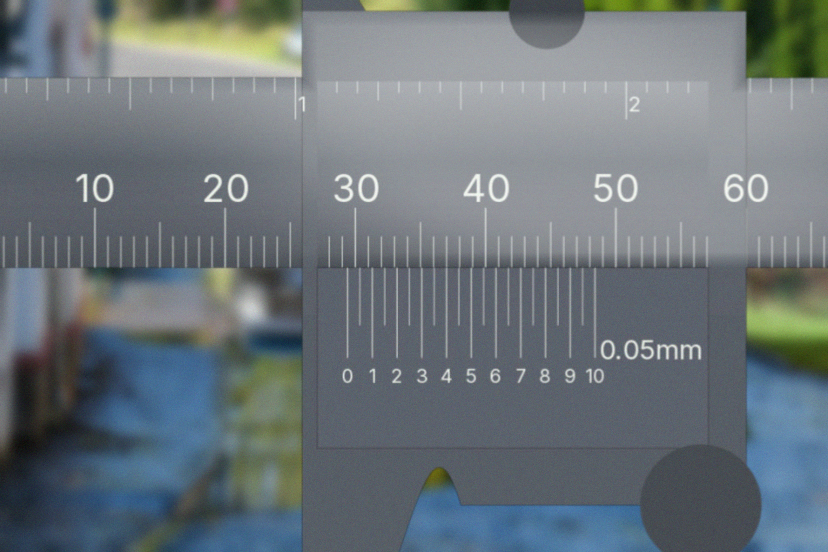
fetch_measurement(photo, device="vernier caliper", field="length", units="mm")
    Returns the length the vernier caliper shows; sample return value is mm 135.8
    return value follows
mm 29.4
